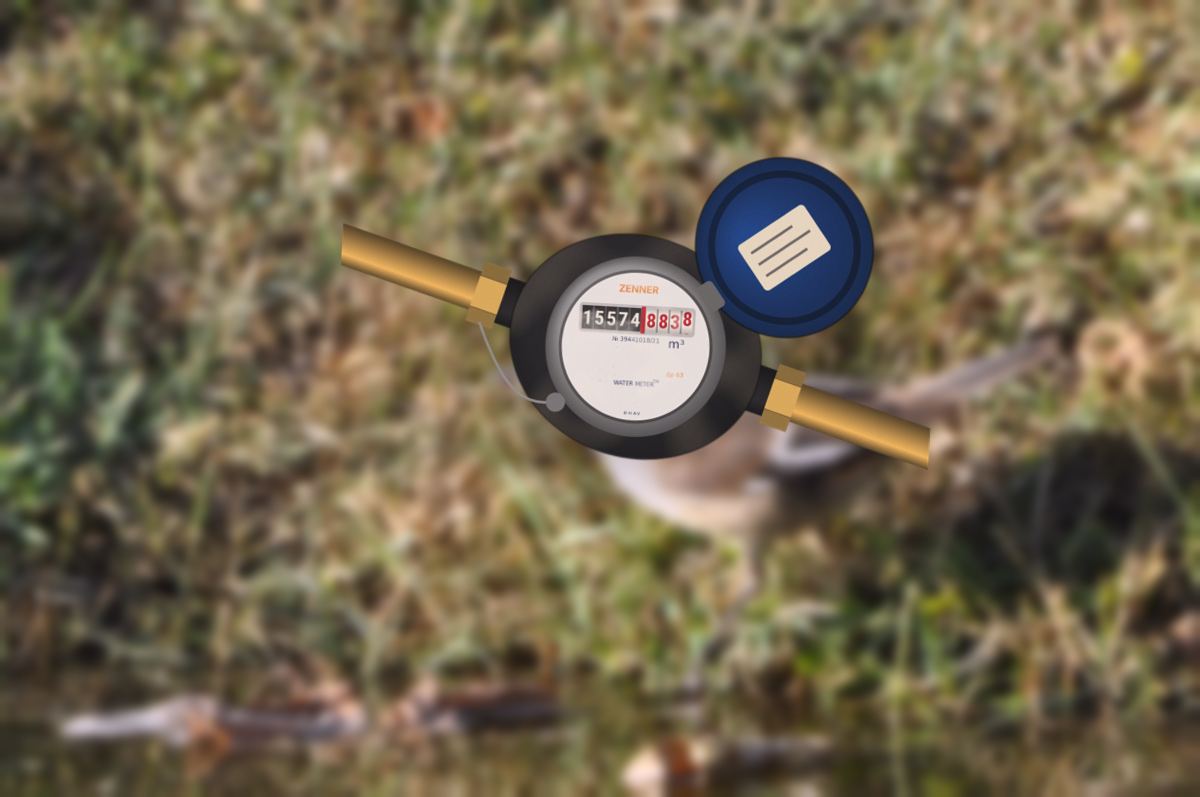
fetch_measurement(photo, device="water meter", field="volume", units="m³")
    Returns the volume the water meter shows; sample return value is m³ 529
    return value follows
m³ 15574.8838
